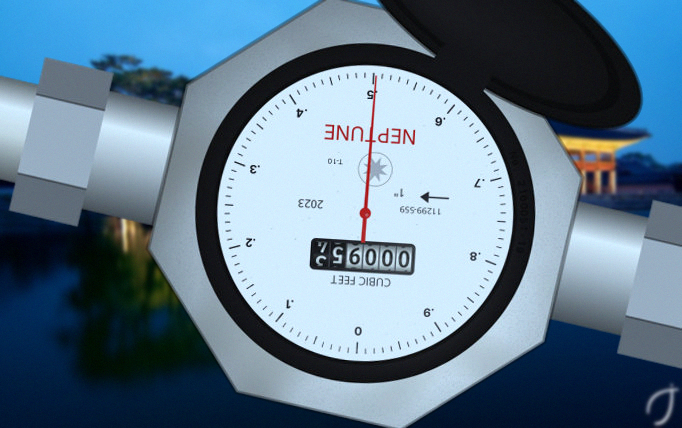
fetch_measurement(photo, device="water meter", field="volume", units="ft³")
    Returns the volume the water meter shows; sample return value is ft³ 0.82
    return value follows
ft³ 953.50
